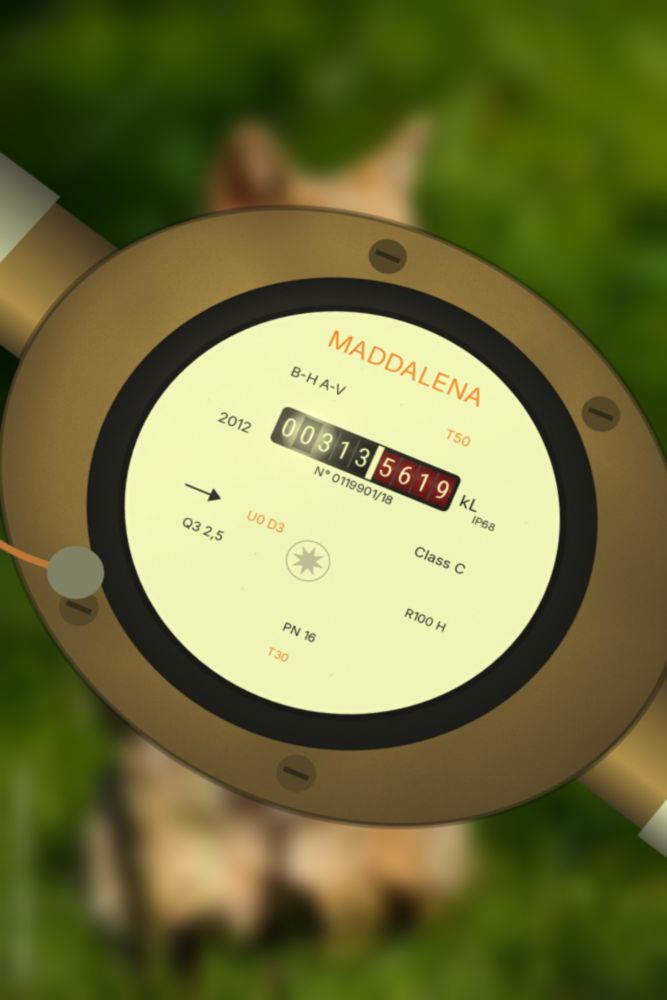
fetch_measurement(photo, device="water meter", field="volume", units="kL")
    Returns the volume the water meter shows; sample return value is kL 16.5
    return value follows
kL 313.5619
